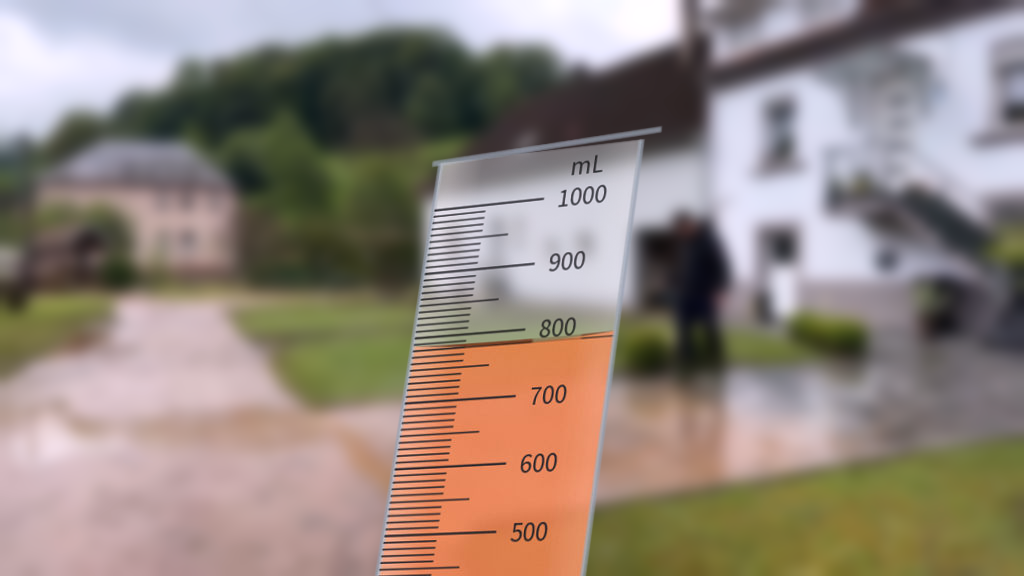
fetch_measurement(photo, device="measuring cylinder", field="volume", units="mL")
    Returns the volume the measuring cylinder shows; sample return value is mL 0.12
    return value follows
mL 780
